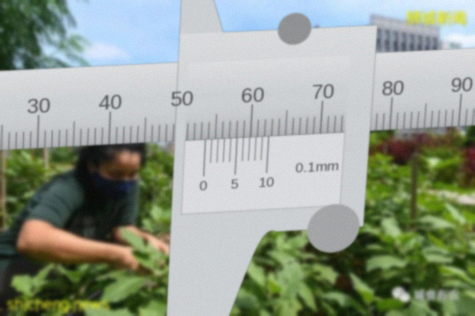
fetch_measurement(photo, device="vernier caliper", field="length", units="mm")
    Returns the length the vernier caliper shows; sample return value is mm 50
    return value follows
mm 53.6
